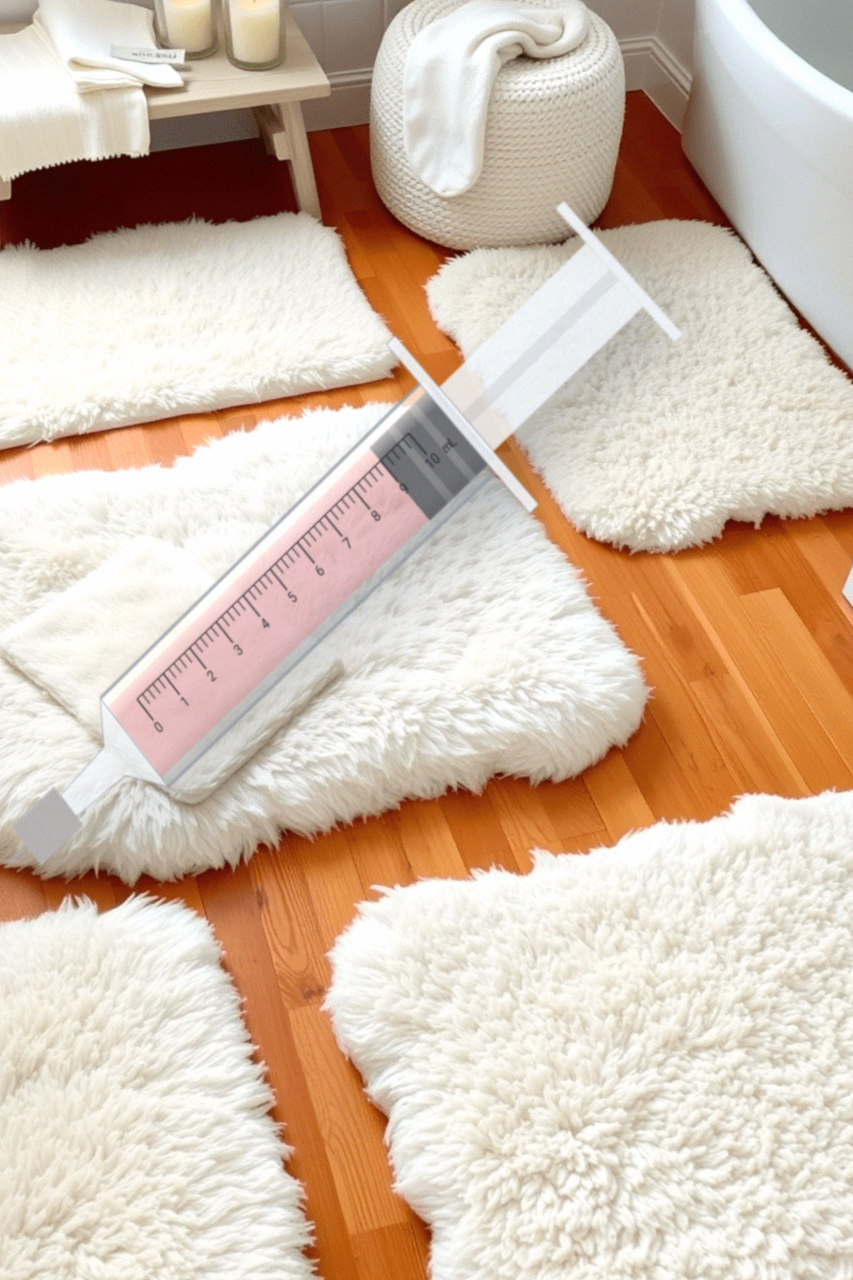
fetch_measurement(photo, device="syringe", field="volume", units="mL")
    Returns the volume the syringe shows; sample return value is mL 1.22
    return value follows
mL 9
